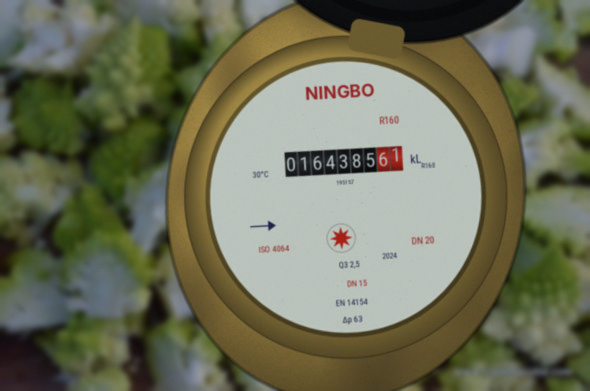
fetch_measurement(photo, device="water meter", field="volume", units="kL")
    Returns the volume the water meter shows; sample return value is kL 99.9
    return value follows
kL 164385.61
